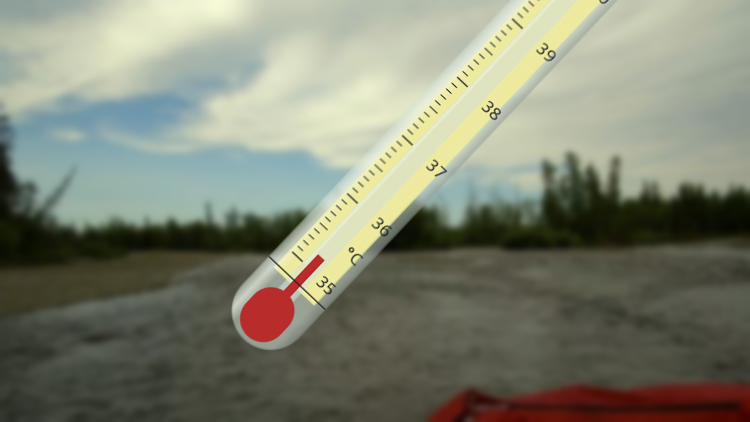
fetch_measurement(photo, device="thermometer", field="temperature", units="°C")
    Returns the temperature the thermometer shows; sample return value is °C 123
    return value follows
°C 35.2
